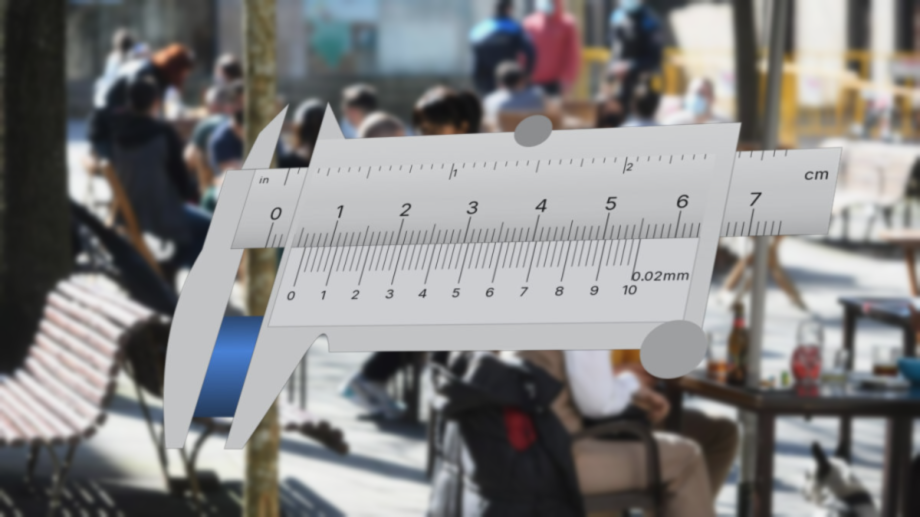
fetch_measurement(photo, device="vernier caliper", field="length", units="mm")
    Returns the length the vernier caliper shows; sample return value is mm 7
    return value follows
mm 6.2
